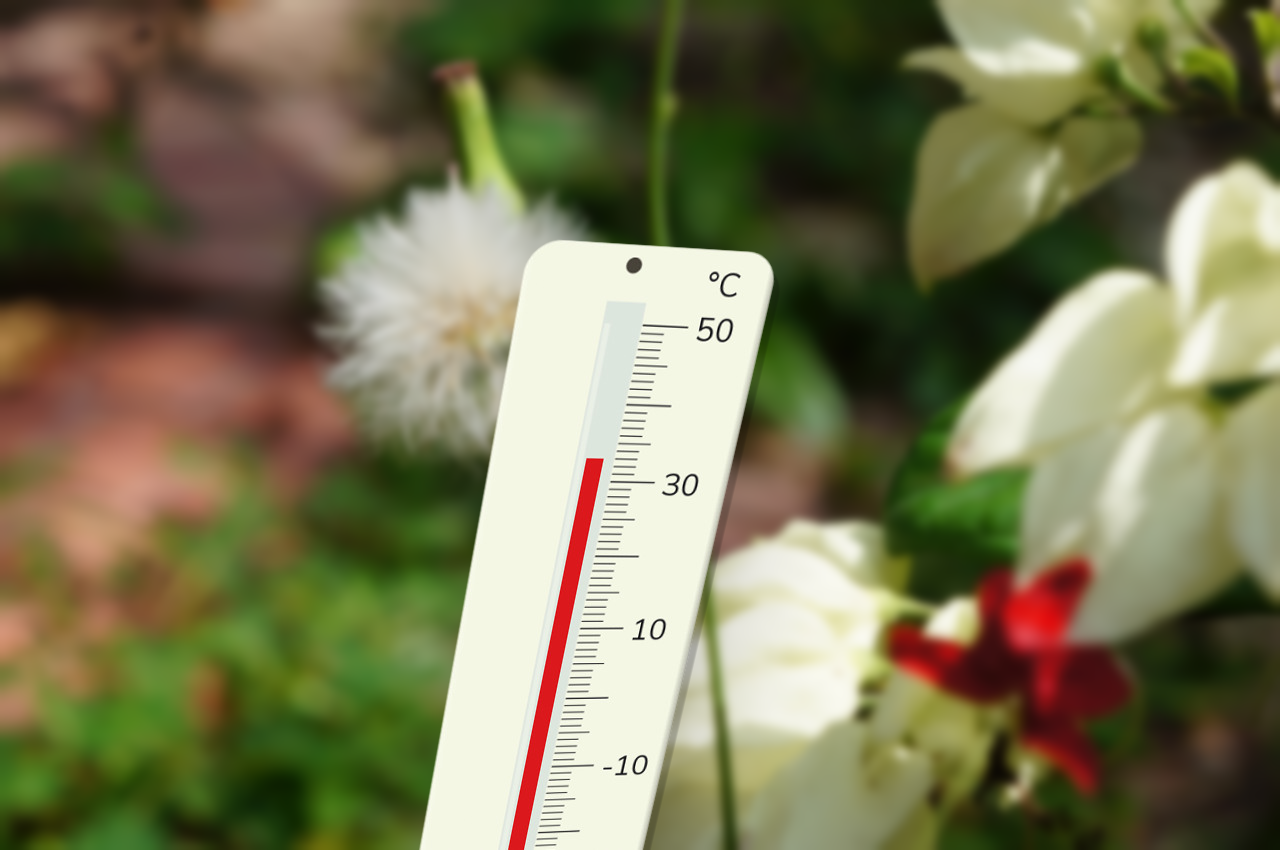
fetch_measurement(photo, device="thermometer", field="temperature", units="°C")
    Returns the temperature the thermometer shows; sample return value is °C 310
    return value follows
°C 33
